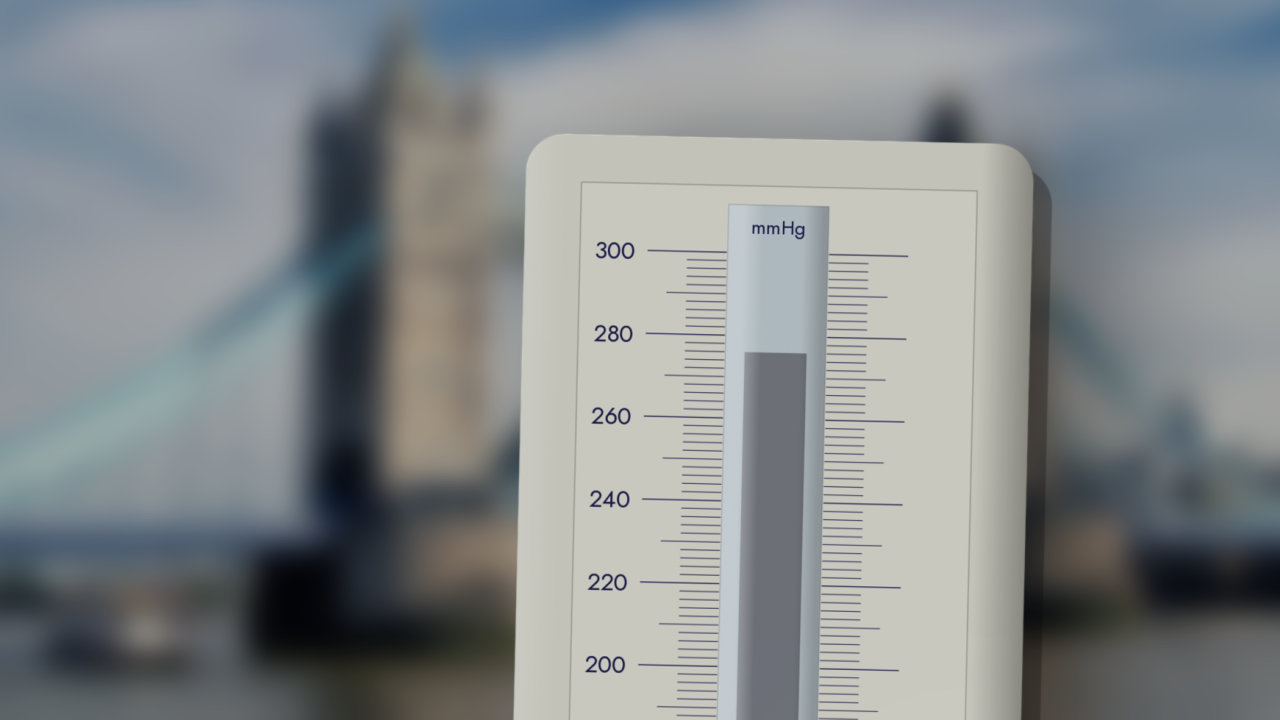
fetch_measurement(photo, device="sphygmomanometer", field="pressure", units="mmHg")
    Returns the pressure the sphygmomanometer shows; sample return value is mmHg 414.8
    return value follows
mmHg 276
